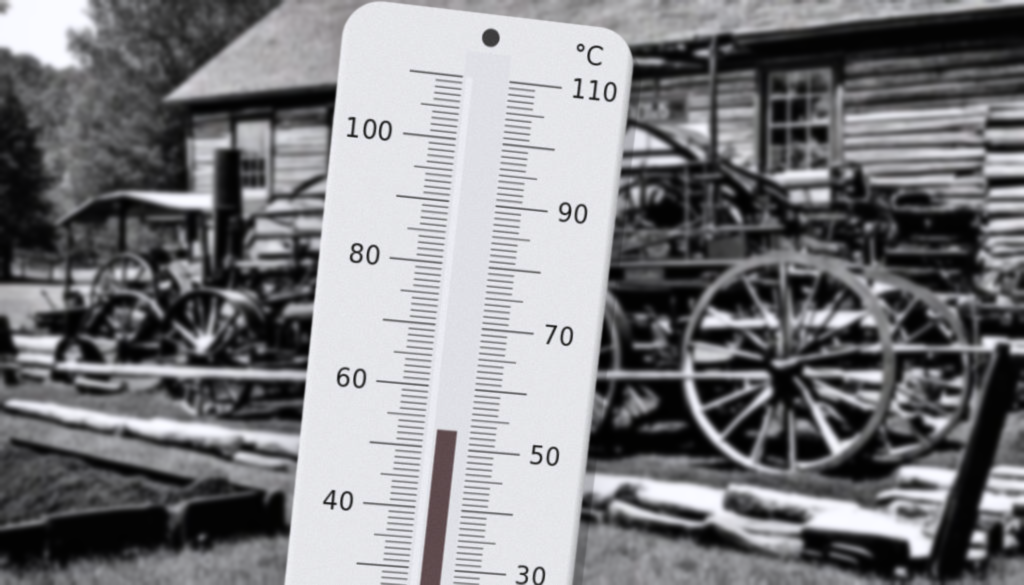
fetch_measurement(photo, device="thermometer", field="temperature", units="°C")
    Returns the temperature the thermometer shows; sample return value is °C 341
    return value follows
°C 53
